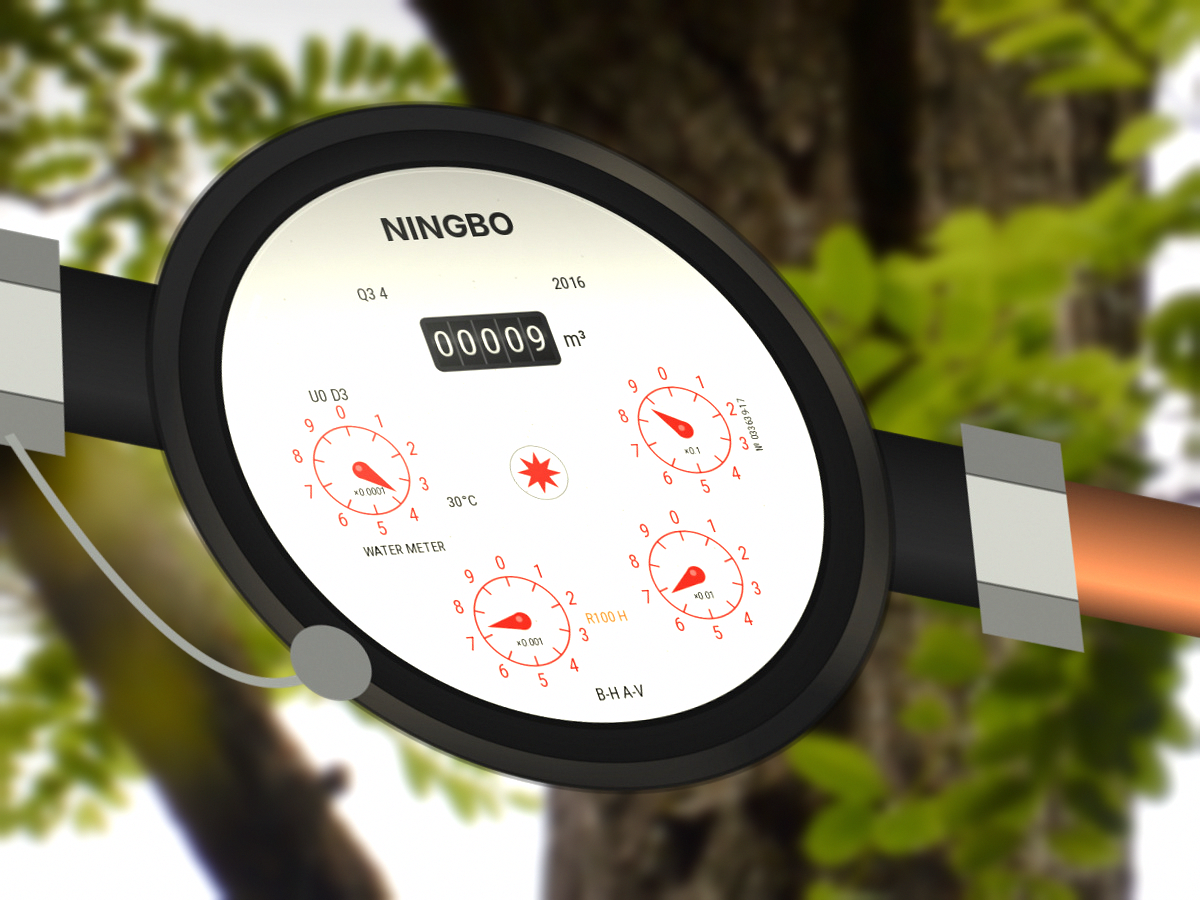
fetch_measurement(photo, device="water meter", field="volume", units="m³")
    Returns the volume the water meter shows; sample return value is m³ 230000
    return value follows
m³ 9.8673
